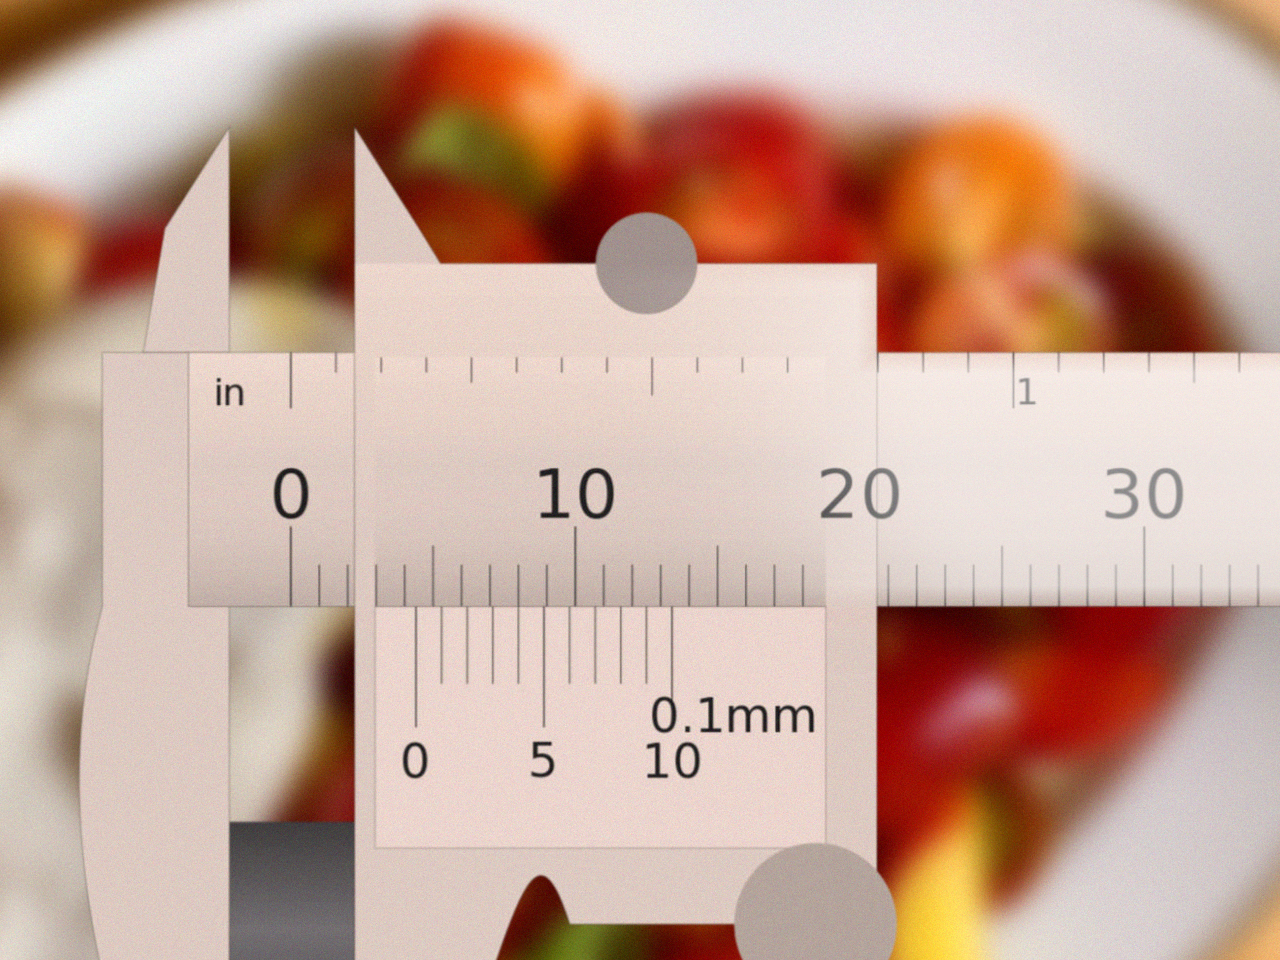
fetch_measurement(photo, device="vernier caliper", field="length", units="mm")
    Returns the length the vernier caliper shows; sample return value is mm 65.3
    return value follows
mm 4.4
